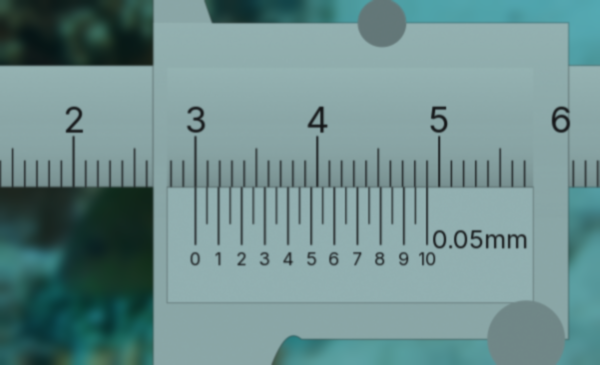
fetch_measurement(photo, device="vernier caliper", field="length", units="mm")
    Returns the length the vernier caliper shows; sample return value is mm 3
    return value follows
mm 30.0
